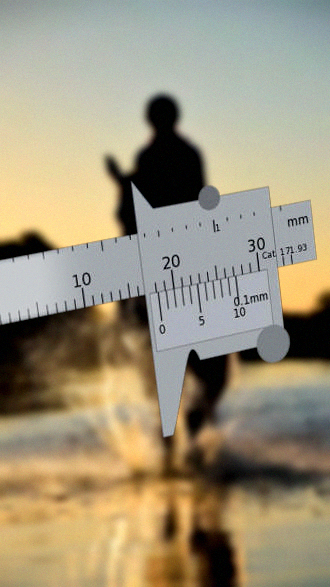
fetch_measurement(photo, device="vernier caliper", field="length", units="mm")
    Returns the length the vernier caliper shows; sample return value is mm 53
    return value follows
mm 18.2
